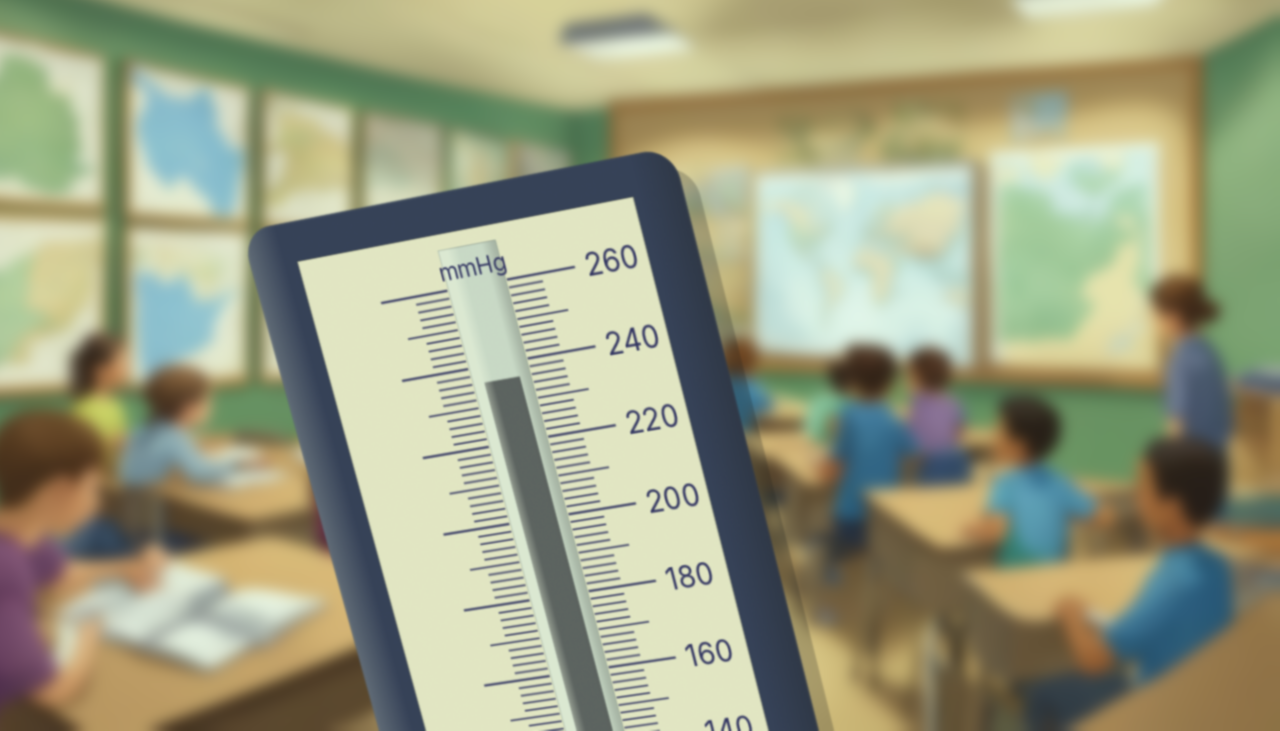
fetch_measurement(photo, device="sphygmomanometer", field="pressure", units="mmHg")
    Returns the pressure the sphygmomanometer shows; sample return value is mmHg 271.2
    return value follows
mmHg 236
